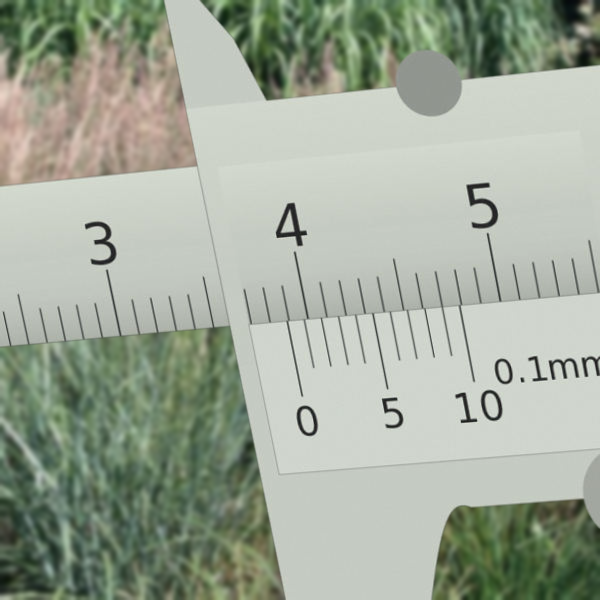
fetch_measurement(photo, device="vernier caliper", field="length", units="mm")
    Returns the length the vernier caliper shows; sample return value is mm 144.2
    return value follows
mm 38.9
